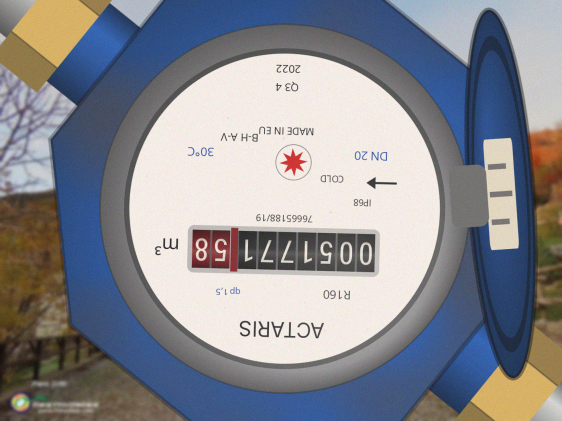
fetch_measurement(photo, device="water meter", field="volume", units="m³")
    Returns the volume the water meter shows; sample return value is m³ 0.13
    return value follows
m³ 51771.58
